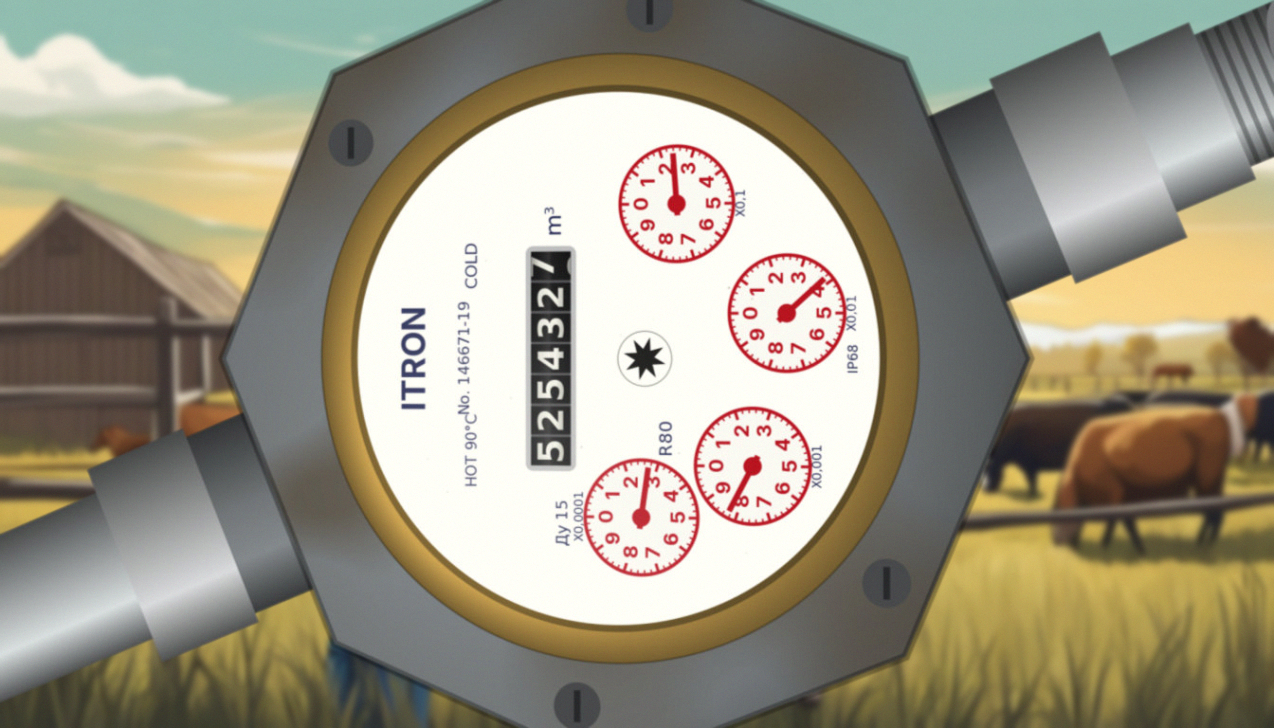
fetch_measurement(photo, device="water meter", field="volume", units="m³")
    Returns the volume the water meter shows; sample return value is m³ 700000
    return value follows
m³ 5254327.2382
